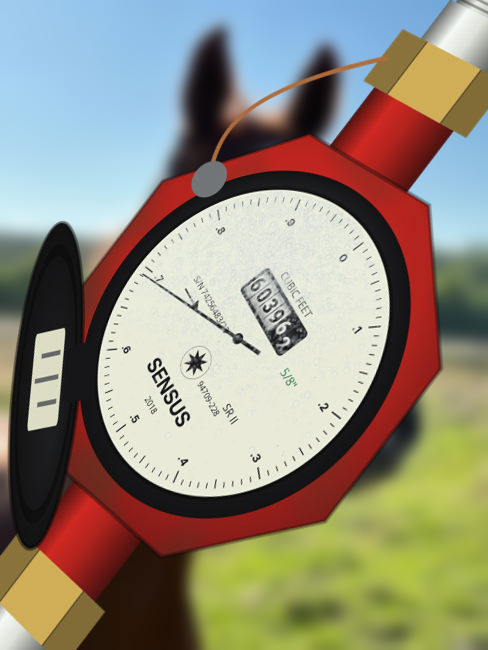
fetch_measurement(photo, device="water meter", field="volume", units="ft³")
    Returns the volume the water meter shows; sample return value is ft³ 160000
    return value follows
ft³ 603961.69
